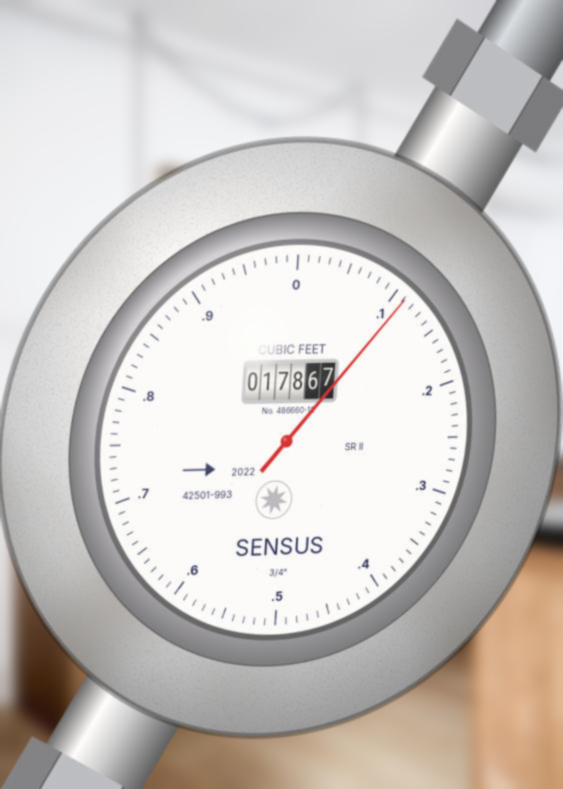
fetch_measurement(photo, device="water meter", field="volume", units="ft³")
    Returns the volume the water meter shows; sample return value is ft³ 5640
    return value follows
ft³ 17867.11
